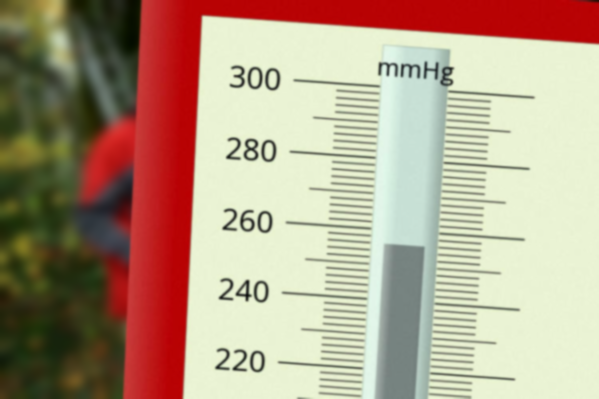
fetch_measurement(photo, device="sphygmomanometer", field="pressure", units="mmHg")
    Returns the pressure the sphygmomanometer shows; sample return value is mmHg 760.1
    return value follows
mmHg 256
